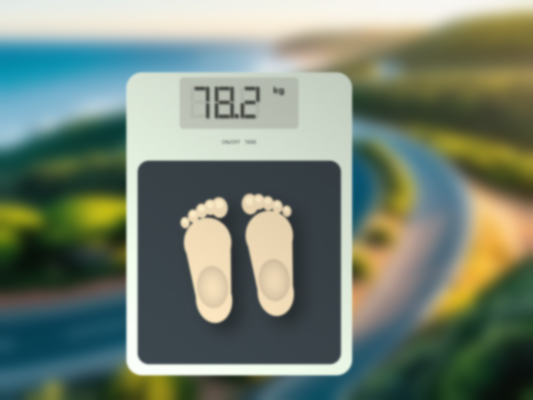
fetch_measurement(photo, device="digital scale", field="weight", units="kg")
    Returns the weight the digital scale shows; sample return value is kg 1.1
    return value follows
kg 78.2
